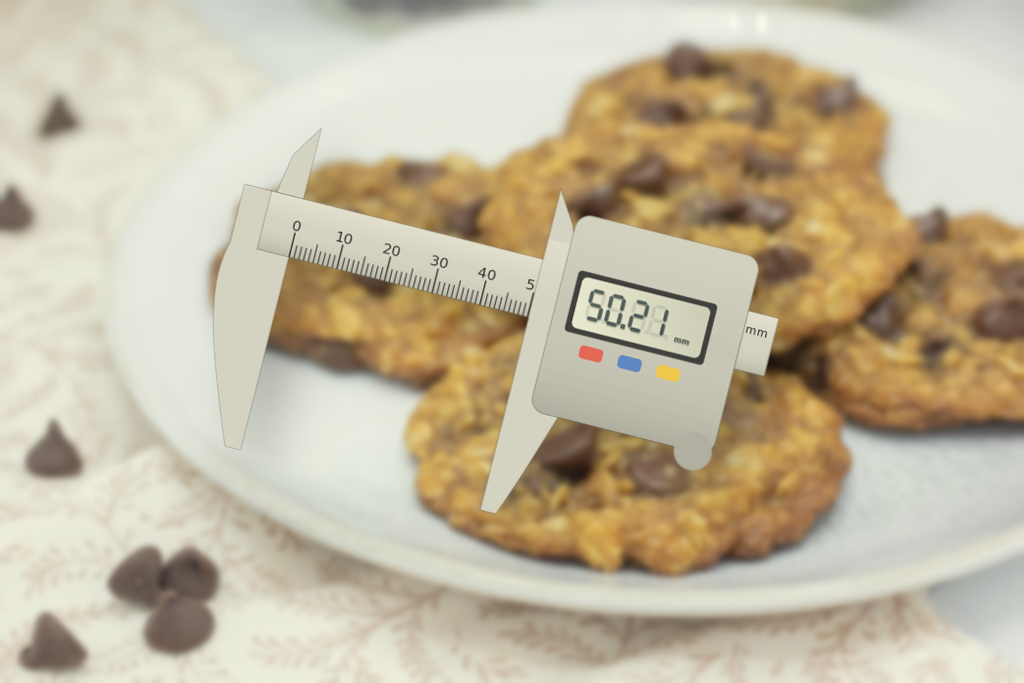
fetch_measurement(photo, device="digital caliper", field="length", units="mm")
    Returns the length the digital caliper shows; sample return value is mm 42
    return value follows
mm 50.21
